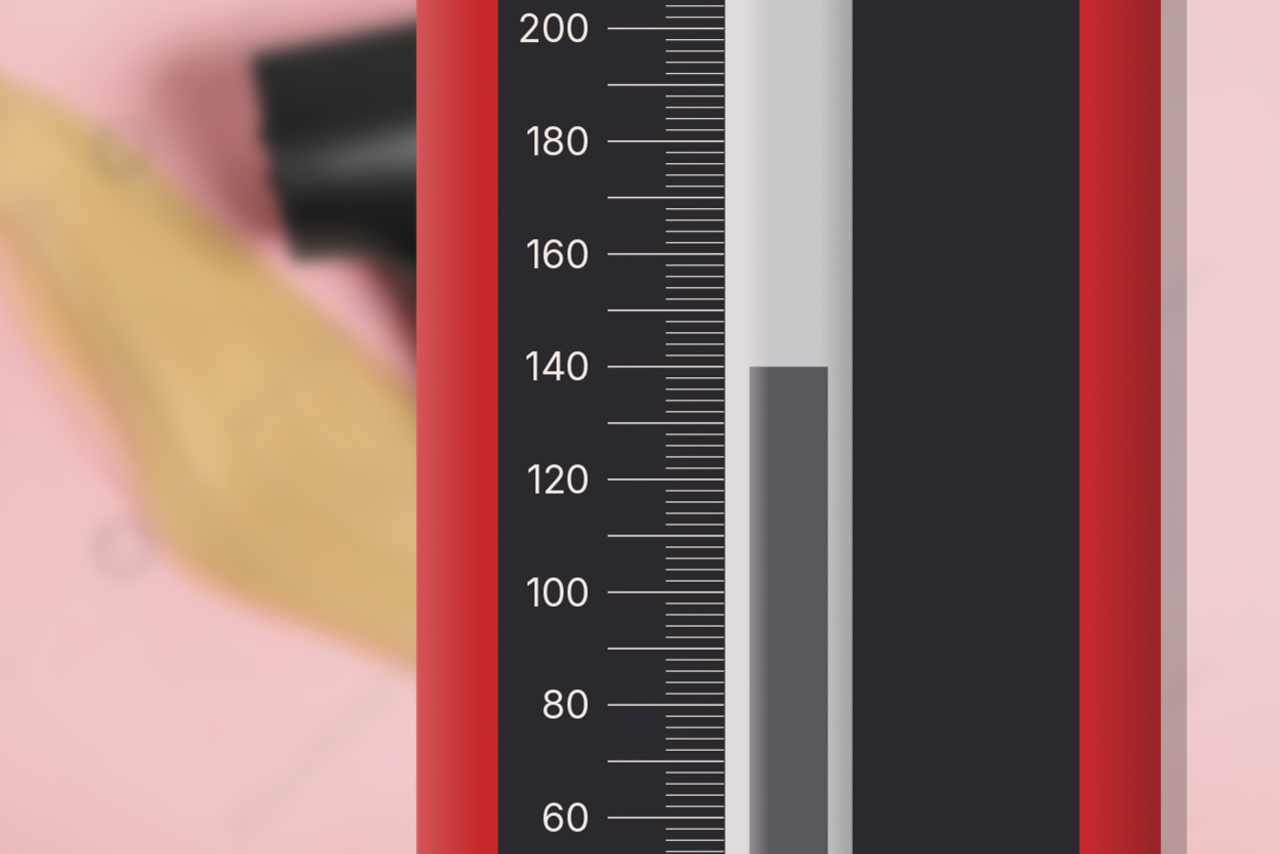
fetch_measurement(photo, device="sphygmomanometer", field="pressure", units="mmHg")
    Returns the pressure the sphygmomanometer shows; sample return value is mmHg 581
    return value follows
mmHg 140
